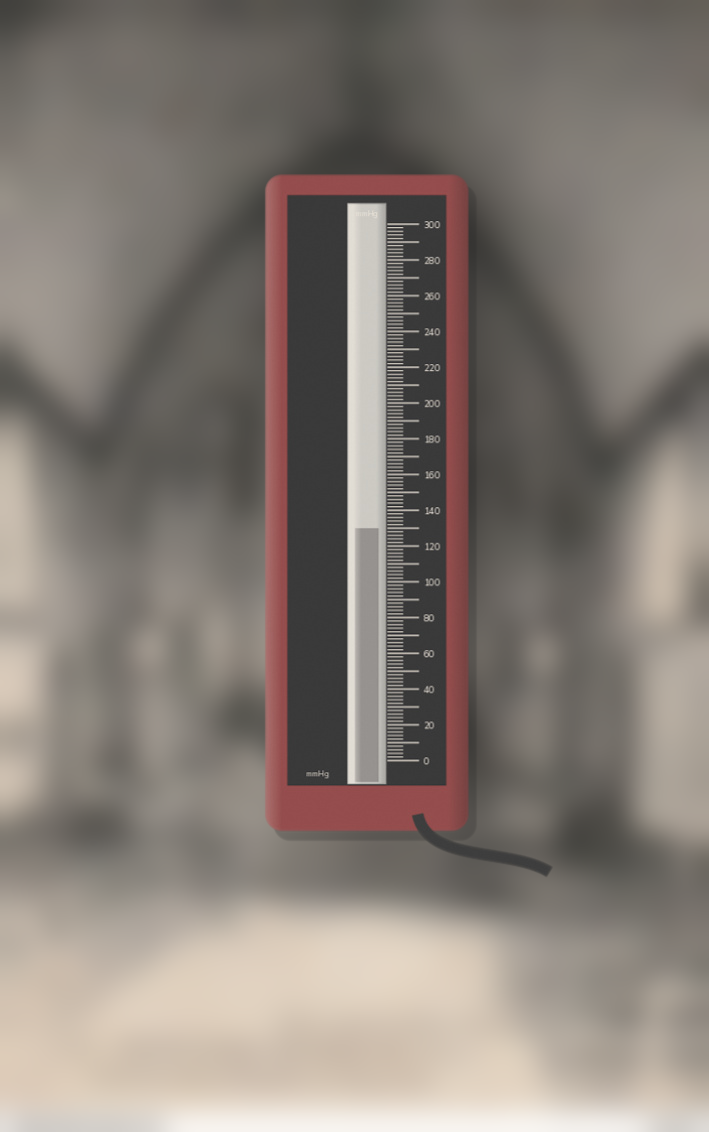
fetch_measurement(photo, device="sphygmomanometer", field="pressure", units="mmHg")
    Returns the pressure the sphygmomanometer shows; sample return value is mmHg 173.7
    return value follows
mmHg 130
